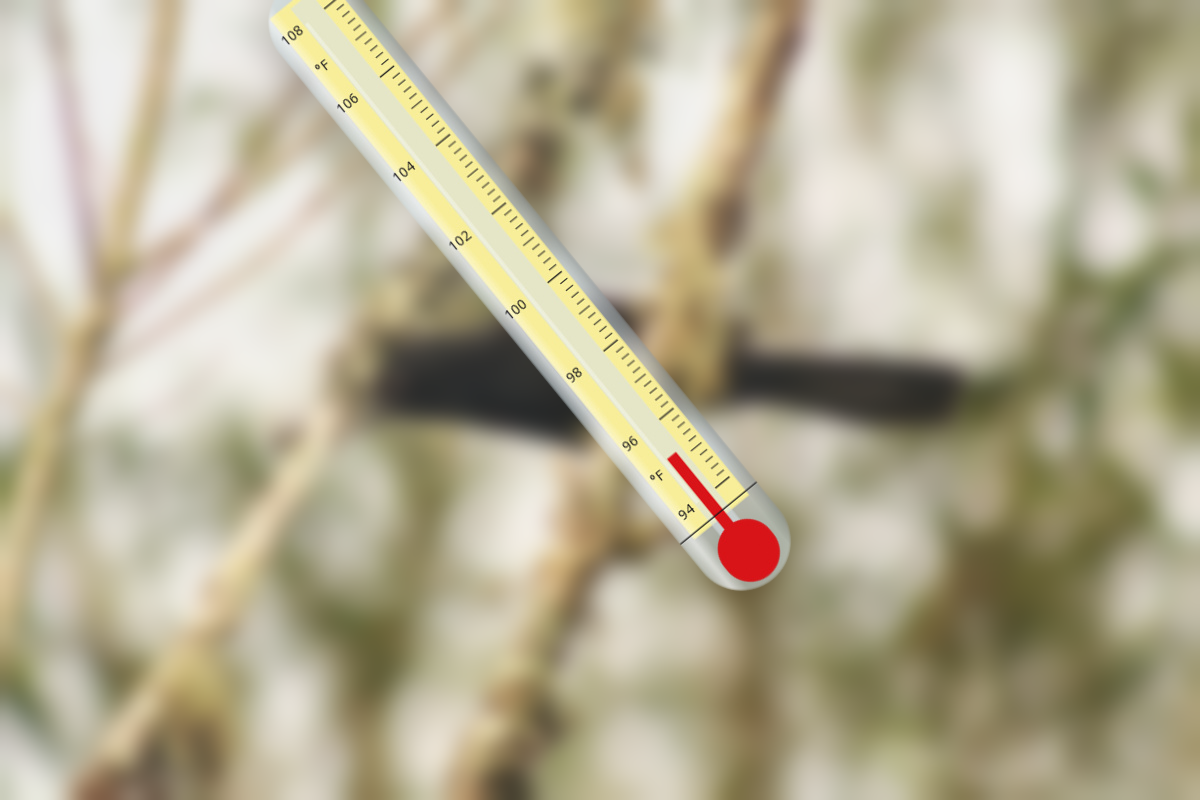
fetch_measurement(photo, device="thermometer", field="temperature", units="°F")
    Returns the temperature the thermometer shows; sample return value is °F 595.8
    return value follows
°F 95.2
